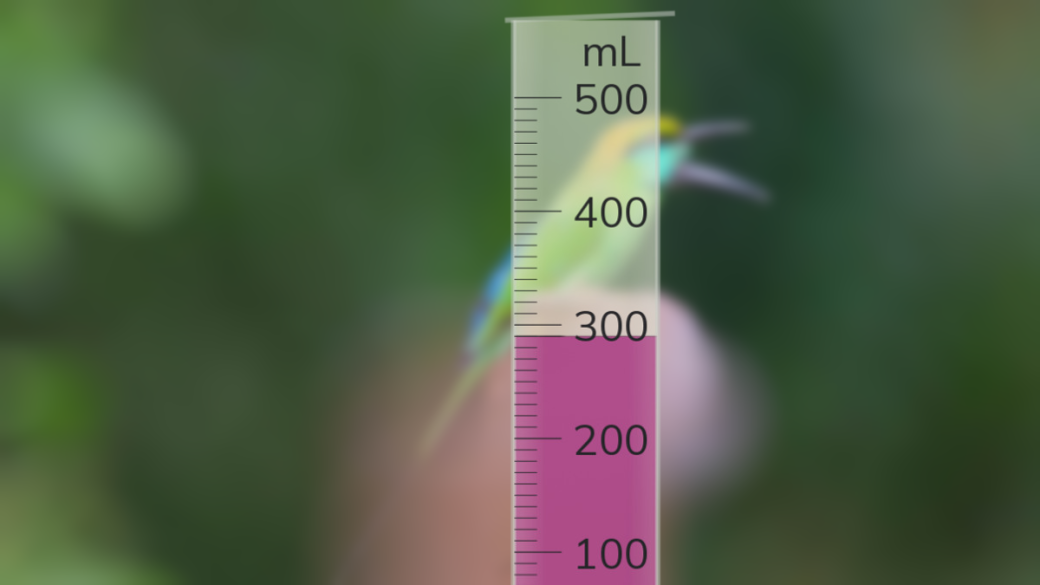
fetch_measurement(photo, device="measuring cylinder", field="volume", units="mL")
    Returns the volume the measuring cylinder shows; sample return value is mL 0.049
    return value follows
mL 290
